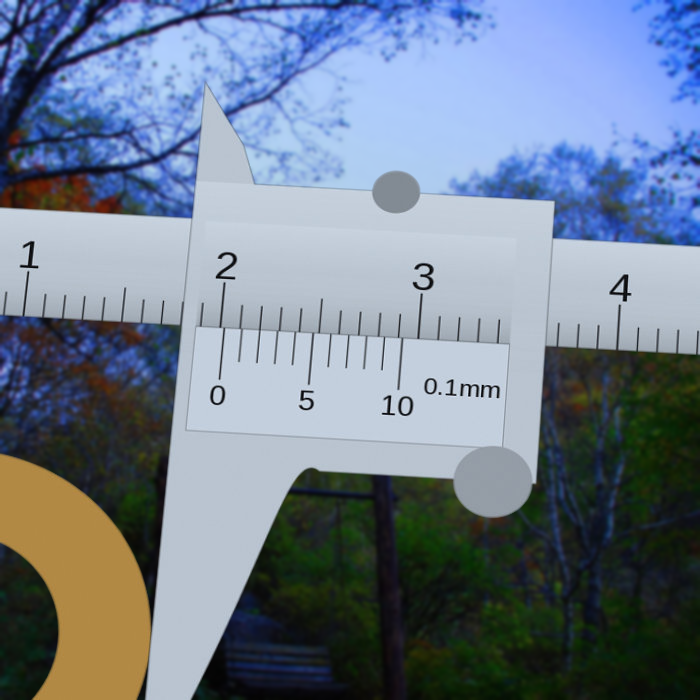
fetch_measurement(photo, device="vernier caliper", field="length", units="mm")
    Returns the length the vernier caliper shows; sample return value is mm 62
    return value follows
mm 20.2
